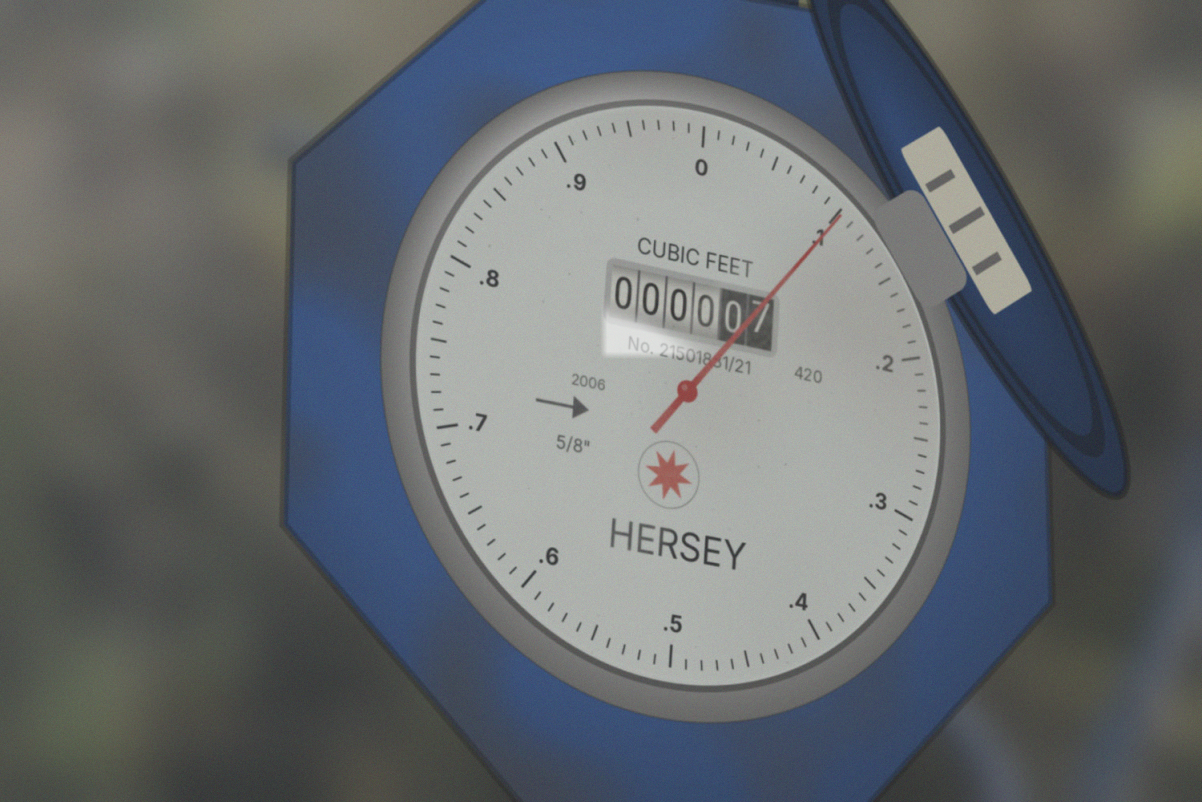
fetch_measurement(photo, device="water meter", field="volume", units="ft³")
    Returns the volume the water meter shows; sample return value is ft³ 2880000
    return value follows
ft³ 7.10
